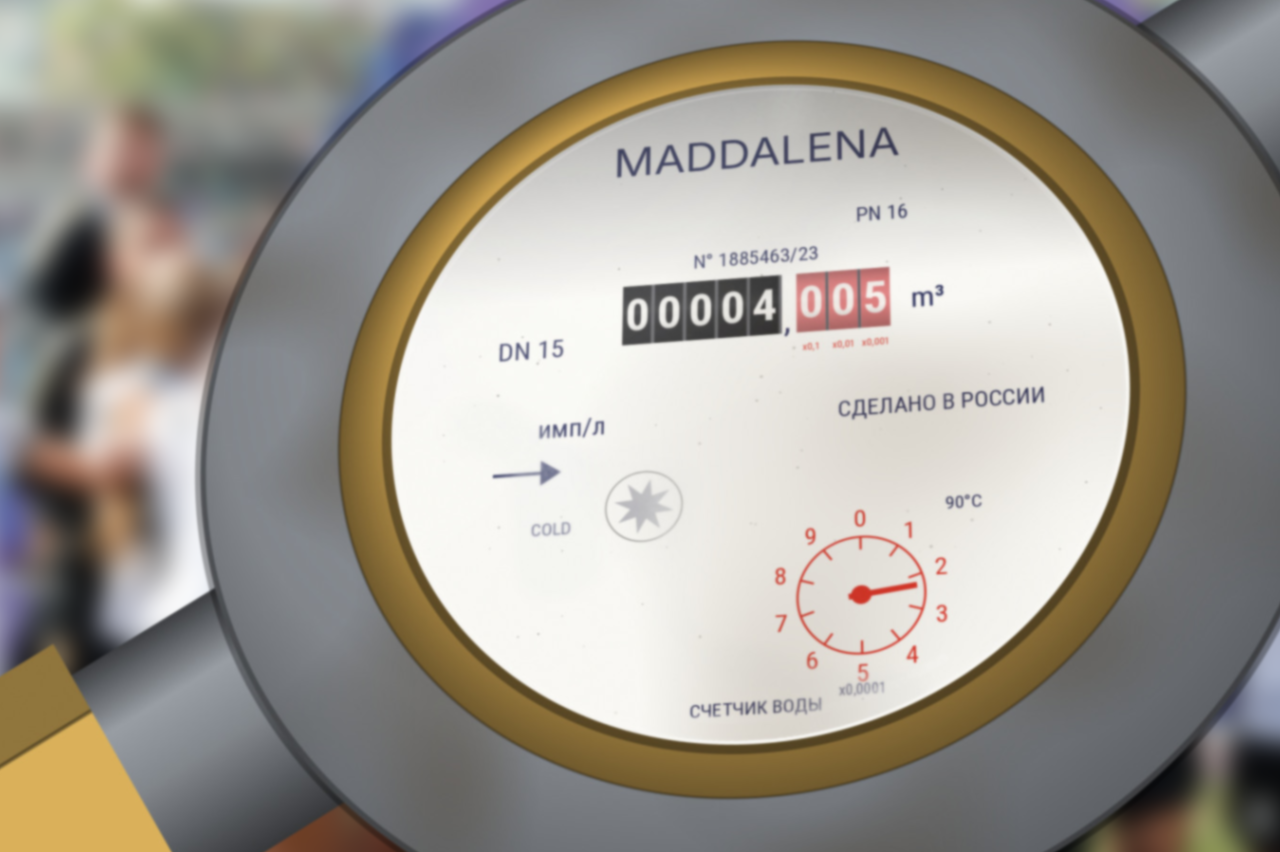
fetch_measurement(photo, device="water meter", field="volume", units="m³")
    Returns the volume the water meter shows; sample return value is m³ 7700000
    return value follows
m³ 4.0052
